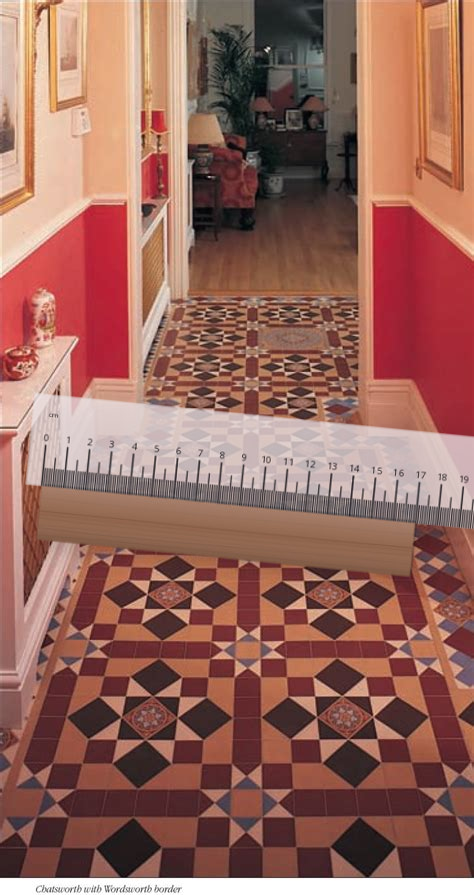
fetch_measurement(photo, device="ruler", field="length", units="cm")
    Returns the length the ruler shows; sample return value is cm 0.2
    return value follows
cm 17
